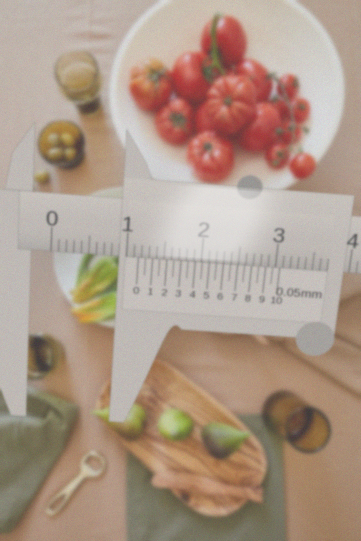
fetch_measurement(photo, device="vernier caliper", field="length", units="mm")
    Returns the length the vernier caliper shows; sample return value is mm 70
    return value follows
mm 11.6
